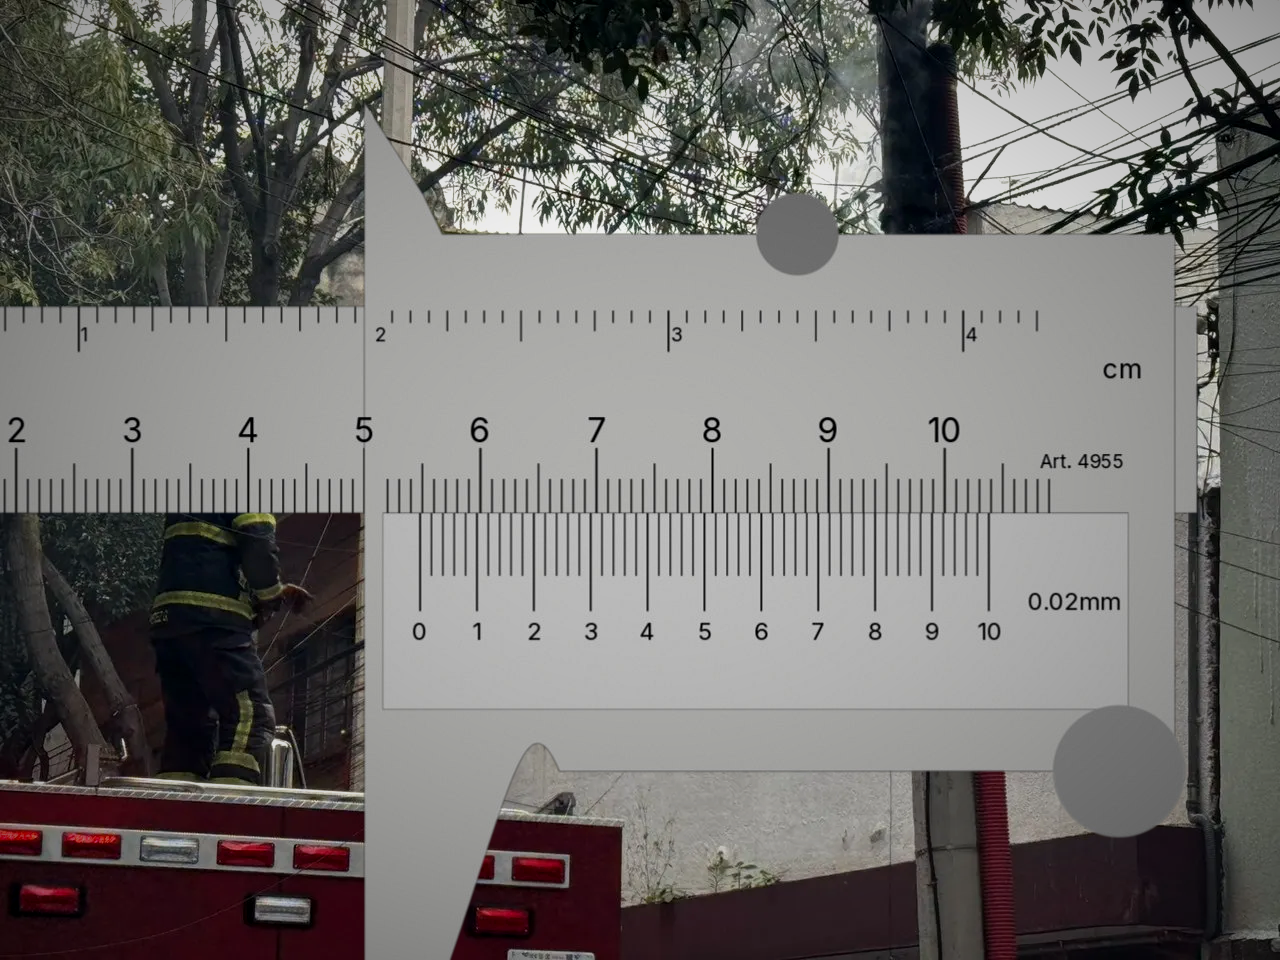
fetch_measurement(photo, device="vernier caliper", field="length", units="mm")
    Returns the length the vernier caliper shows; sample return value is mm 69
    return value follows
mm 54.8
